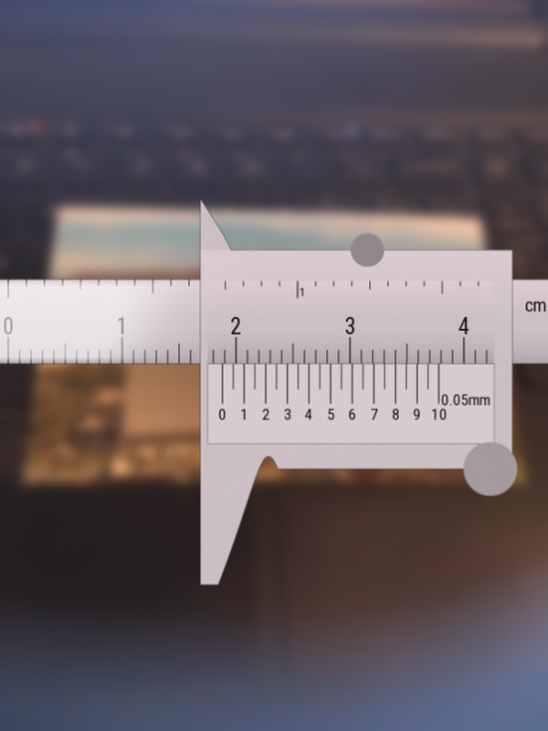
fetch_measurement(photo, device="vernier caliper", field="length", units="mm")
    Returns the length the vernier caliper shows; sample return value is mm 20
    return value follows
mm 18.8
